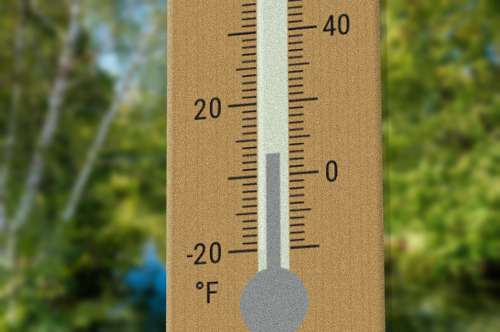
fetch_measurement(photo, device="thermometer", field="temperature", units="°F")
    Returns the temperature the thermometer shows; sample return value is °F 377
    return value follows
°F 6
